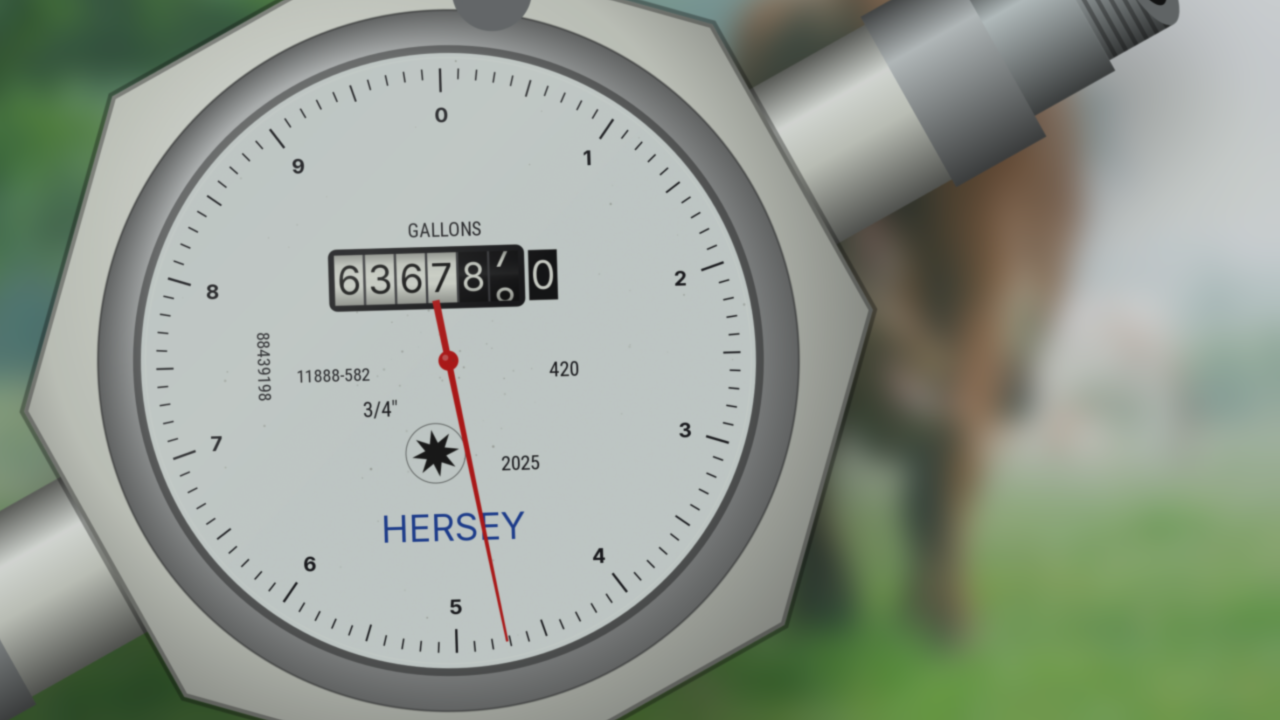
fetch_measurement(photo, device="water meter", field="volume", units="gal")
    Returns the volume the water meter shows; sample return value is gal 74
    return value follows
gal 6367874.7
